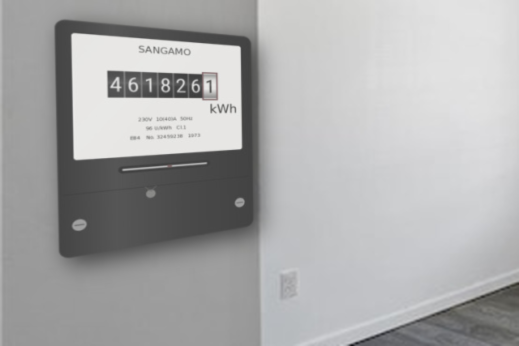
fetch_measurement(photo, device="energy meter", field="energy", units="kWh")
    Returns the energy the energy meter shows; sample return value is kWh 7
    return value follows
kWh 461826.1
